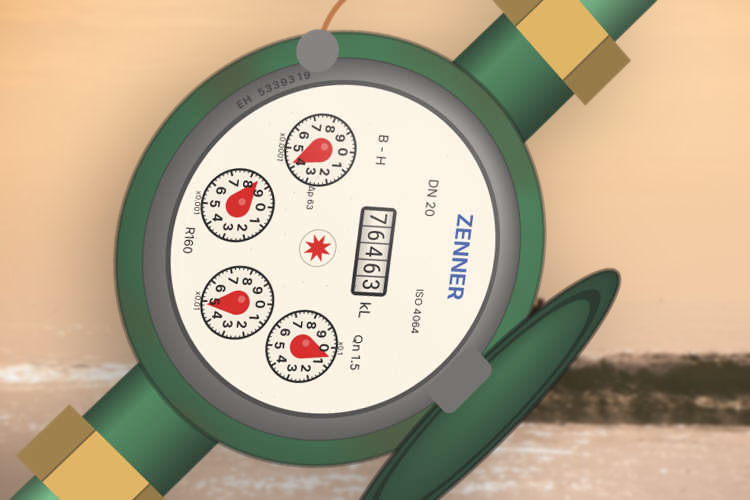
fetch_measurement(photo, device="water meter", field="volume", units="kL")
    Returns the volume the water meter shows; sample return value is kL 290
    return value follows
kL 76463.0484
